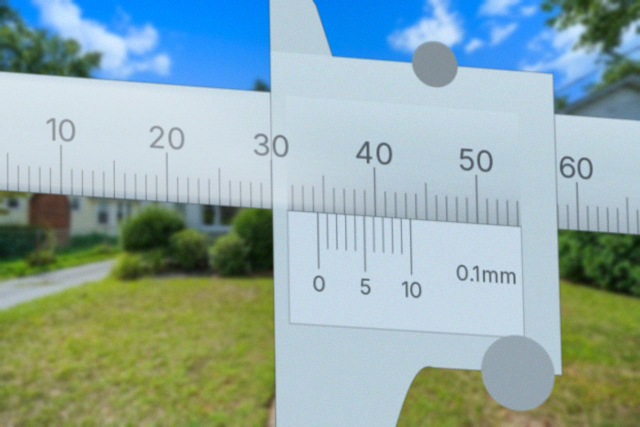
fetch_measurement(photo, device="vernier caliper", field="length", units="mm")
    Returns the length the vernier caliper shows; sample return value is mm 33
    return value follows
mm 34.4
